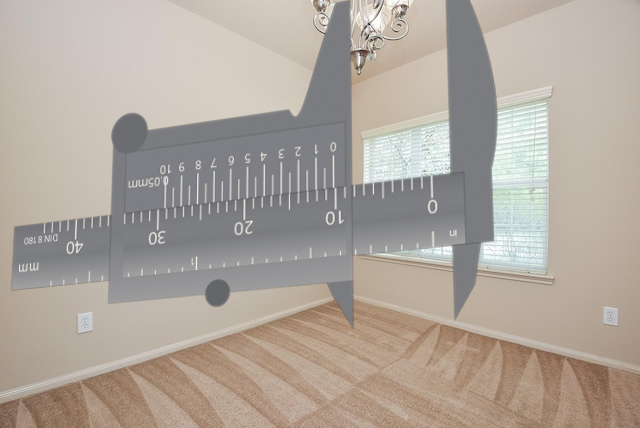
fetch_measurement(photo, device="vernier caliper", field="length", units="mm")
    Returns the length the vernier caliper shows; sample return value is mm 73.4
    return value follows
mm 10.2
